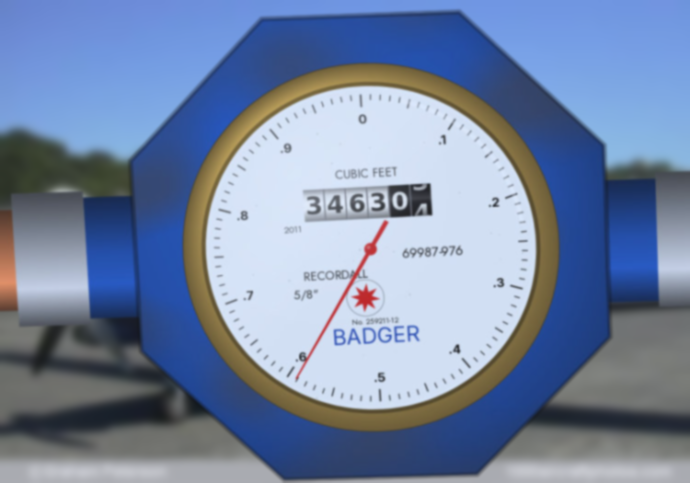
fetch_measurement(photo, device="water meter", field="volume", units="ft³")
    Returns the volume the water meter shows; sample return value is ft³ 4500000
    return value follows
ft³ 346303.59
